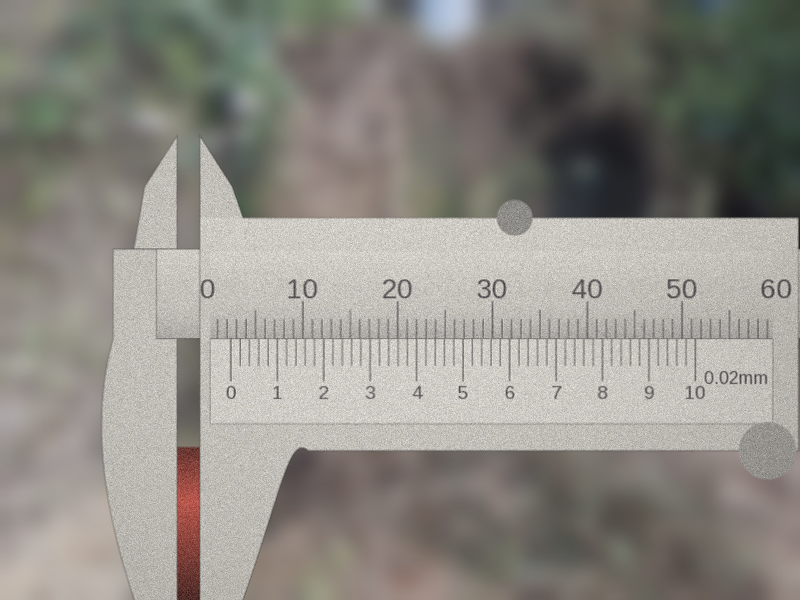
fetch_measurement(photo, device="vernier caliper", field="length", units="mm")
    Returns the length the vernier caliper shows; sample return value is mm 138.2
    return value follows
mm 2.4
